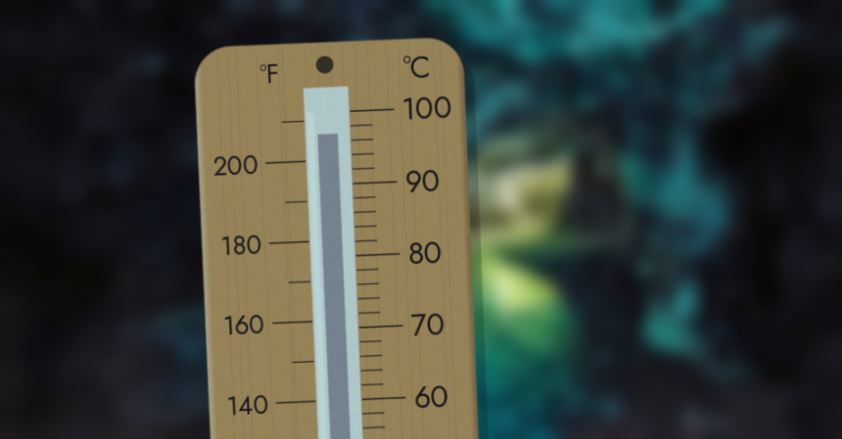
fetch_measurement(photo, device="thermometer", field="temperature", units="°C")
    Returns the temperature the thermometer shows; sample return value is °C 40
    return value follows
°C 97
